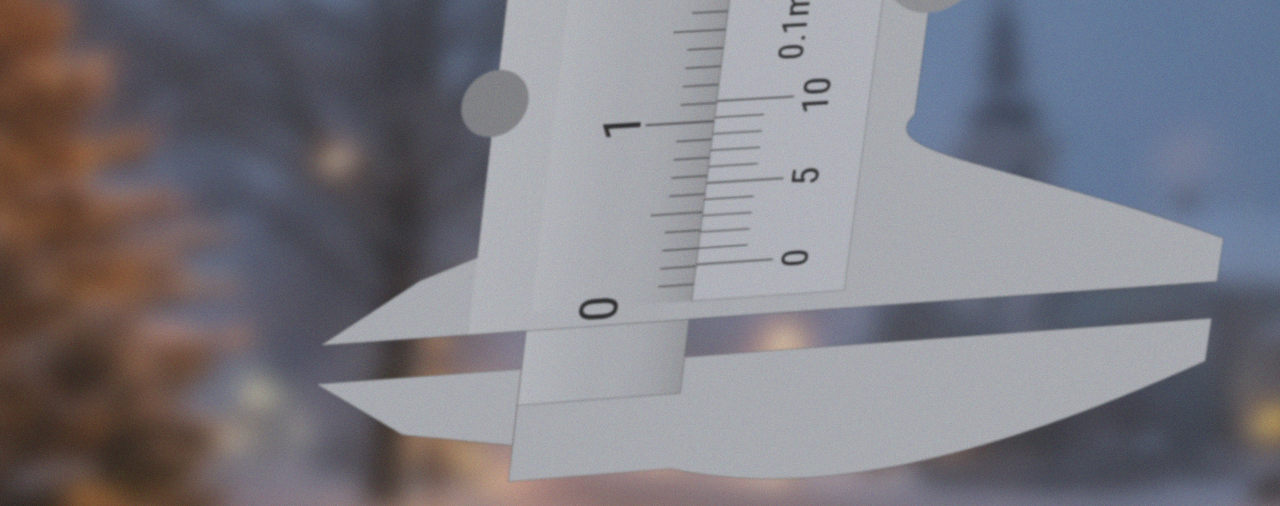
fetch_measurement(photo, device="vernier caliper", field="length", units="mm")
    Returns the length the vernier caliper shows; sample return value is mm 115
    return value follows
mm 2.1
